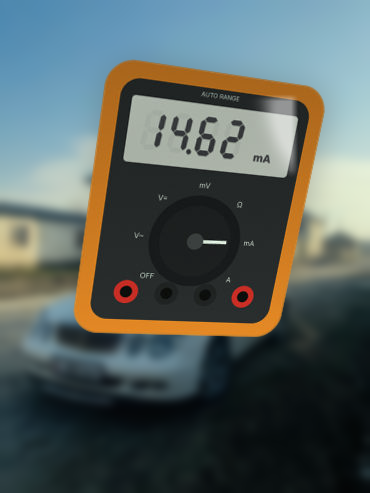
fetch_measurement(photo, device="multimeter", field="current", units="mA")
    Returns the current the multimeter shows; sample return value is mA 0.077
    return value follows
mA 14.62
